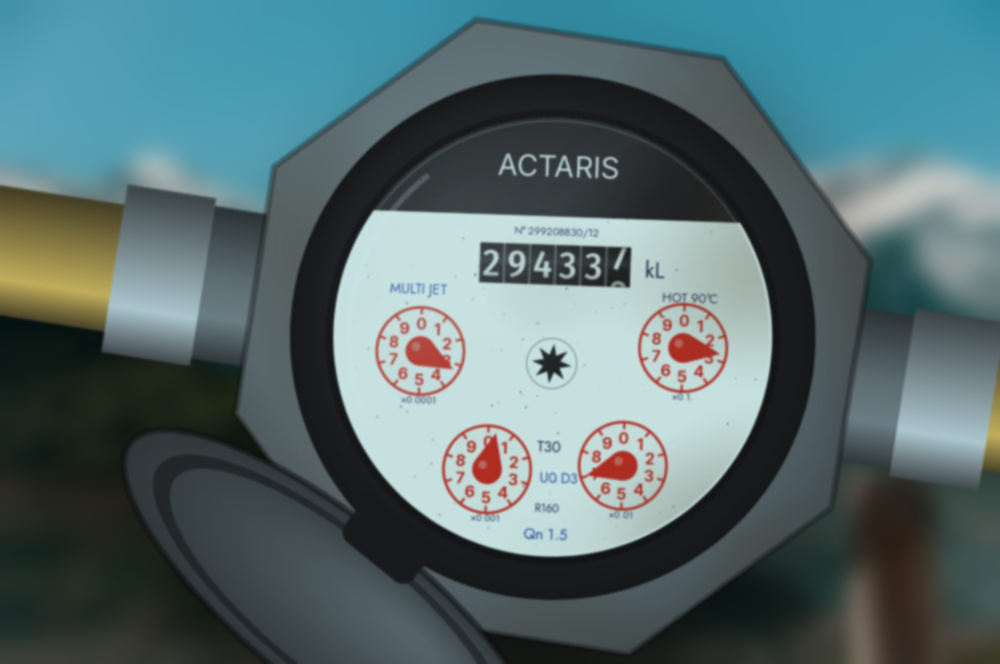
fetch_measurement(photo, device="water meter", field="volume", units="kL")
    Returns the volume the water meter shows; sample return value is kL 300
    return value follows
kL 294337.2703
